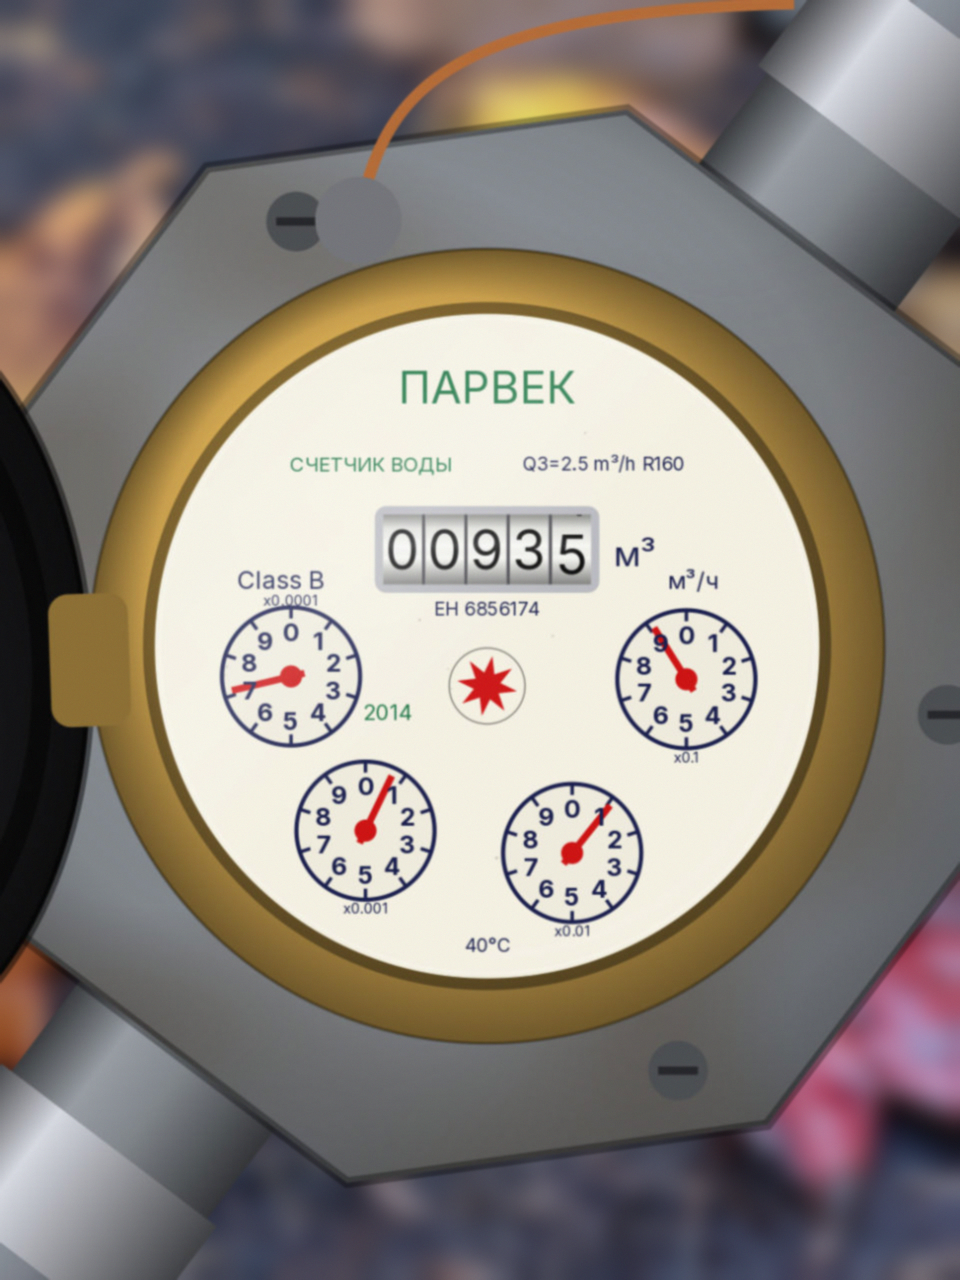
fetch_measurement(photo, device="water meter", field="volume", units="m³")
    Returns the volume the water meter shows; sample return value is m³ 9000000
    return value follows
m³ 934.9107
